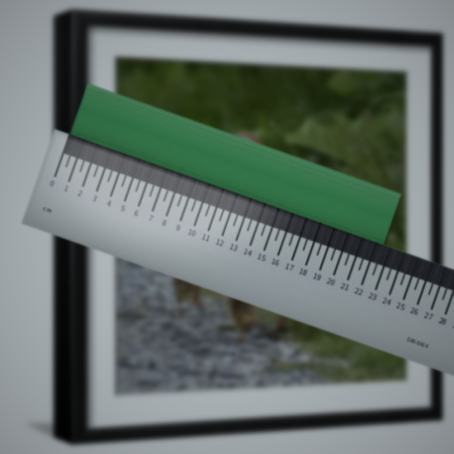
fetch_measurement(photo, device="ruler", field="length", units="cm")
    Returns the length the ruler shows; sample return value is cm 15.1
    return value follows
cm 22.5
